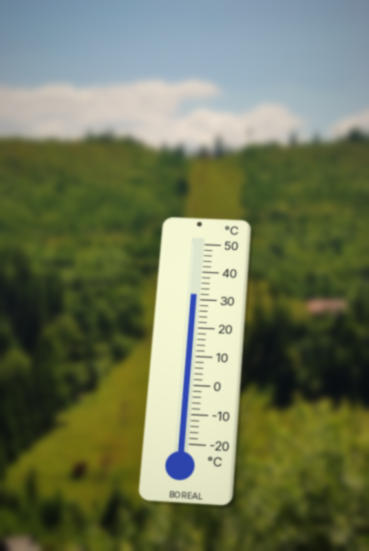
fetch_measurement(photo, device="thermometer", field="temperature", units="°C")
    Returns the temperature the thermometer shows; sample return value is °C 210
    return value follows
°C 32
